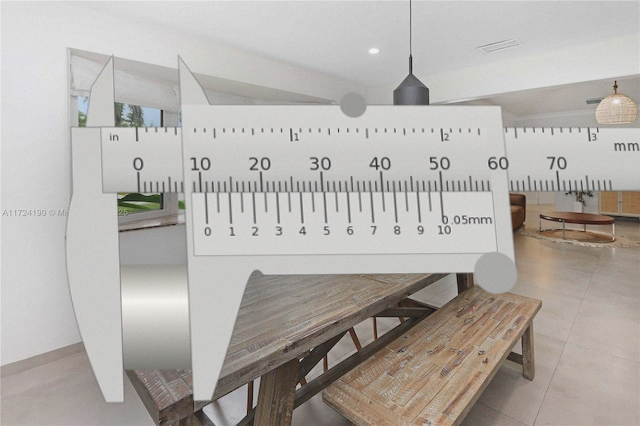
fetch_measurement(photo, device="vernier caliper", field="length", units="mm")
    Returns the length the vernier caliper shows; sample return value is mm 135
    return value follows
mm 10.8
